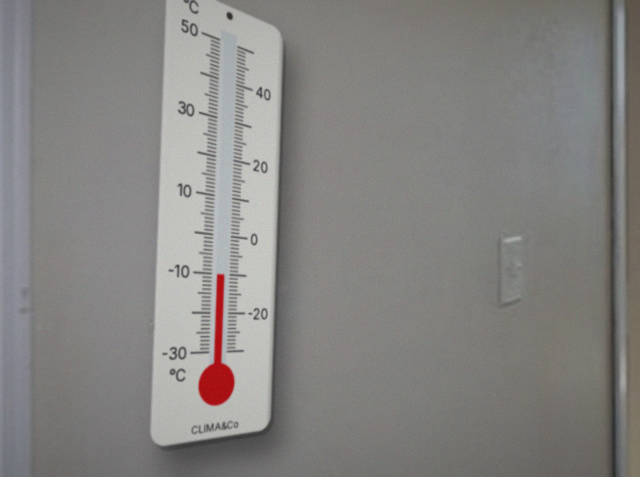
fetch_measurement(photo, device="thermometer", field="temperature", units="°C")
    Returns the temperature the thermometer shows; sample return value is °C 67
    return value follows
°C -10
